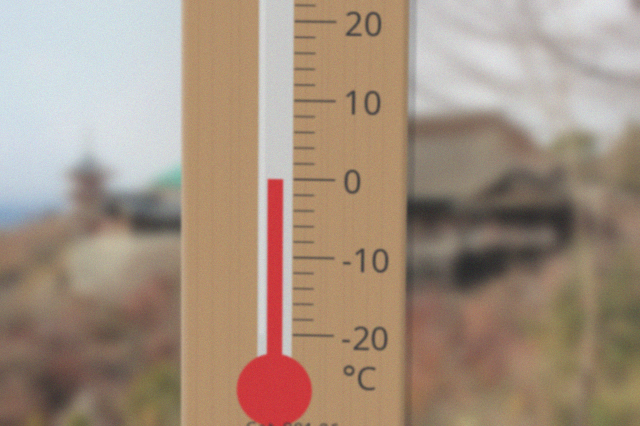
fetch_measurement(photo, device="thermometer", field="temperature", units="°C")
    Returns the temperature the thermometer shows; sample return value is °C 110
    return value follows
°C 0
